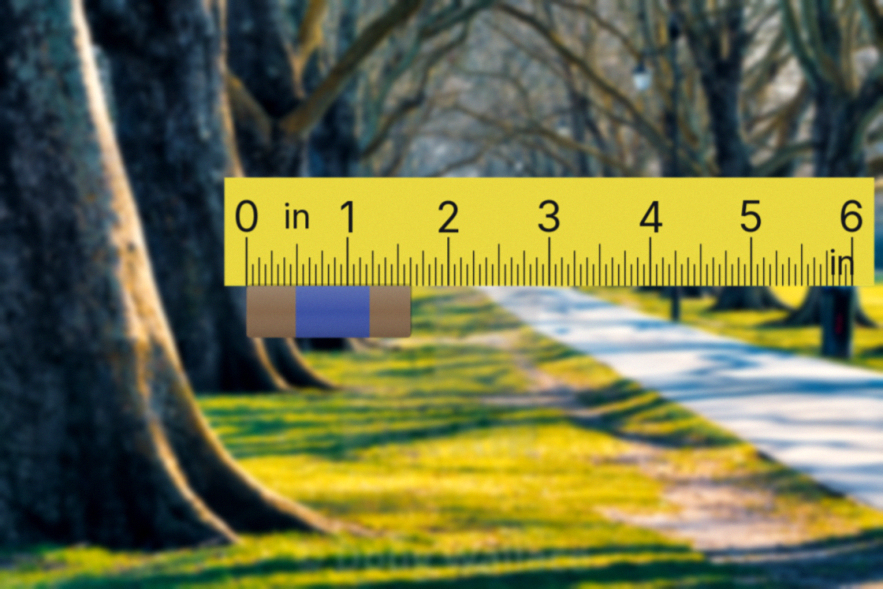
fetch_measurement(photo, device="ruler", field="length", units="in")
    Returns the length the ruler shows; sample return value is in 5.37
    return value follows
in 1.625
